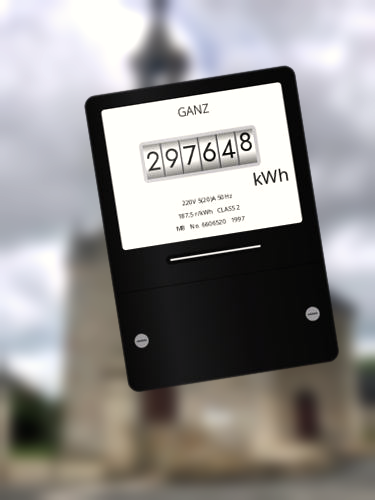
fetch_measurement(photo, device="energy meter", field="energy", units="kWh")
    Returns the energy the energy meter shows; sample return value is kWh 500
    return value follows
kWh 297648
